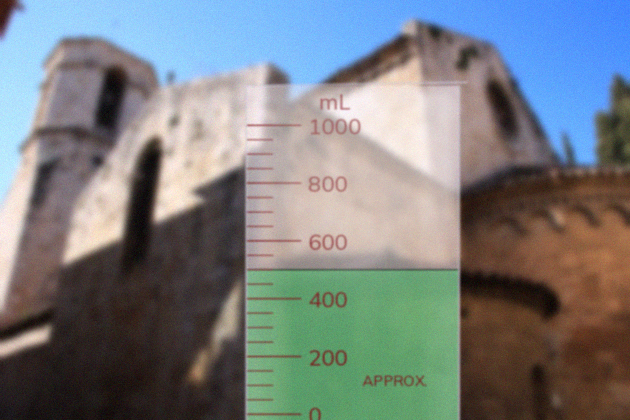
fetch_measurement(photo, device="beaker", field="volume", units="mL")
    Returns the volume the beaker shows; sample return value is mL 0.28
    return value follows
mL 500
